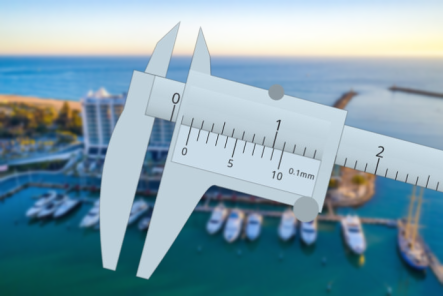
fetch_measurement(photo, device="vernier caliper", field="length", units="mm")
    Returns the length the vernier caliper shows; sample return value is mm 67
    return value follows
mm 2.0
